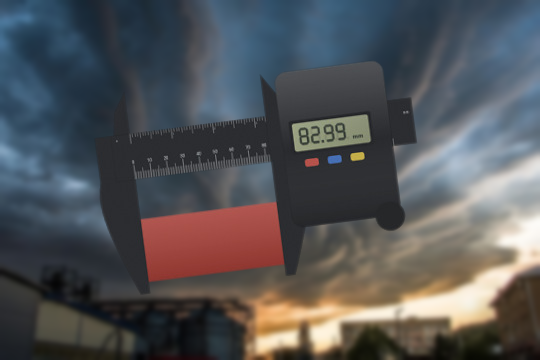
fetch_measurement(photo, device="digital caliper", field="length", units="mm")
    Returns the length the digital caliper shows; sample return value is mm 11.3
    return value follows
mm 82.99
